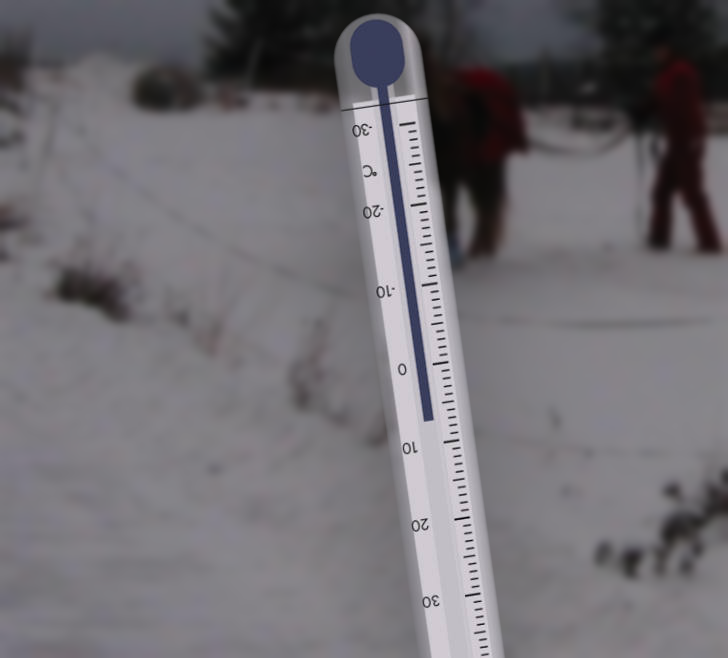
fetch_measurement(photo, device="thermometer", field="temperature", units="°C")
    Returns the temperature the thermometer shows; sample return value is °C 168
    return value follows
°C 7
